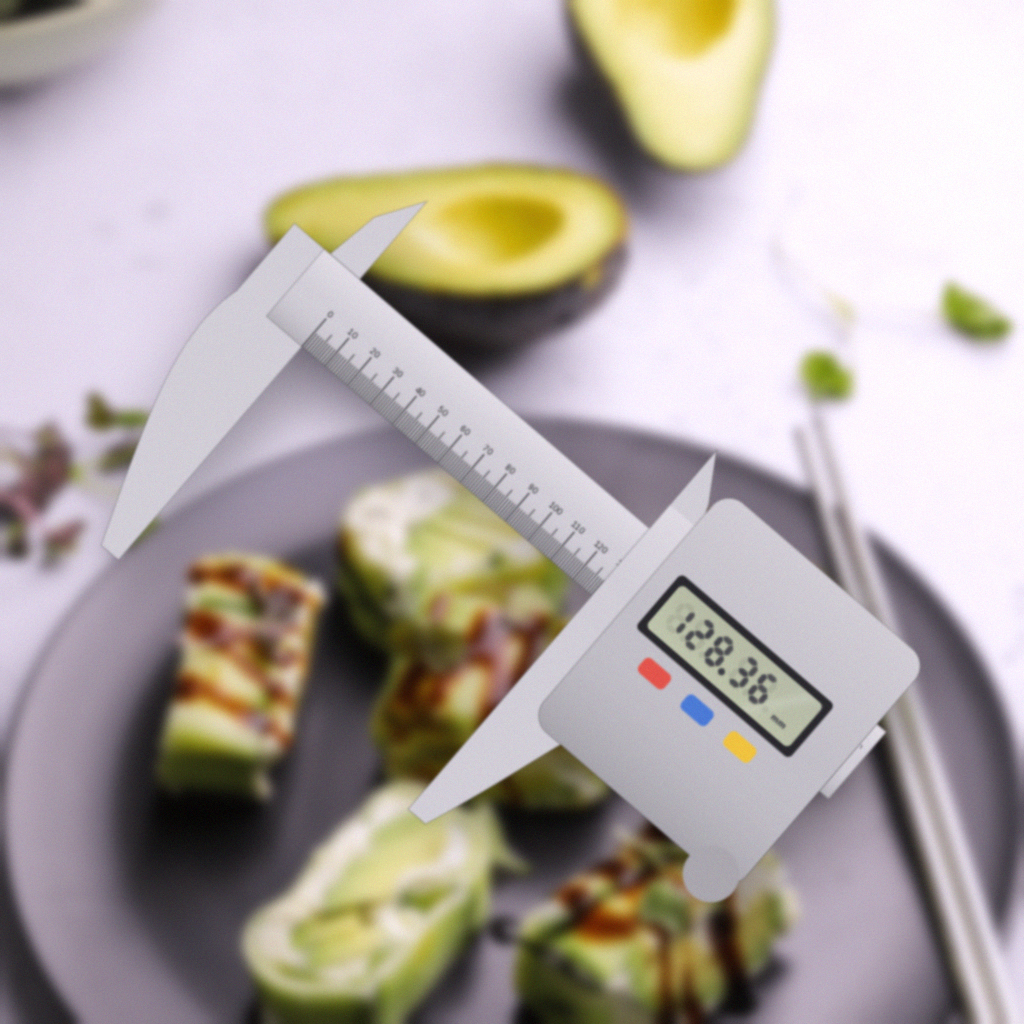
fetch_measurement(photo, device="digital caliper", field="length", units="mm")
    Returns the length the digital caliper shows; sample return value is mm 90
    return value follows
mm 128.36
